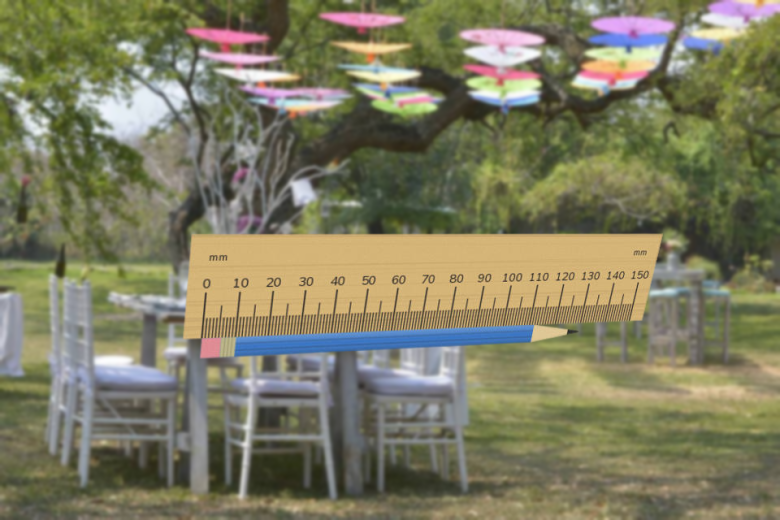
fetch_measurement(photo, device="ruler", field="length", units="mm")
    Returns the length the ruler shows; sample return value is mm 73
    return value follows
mm 130
